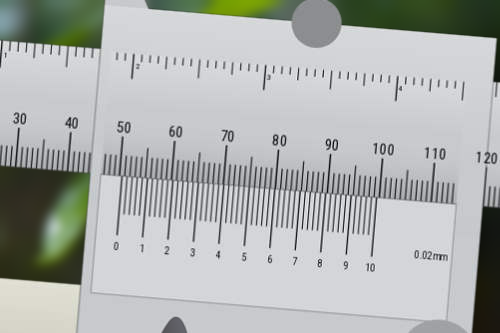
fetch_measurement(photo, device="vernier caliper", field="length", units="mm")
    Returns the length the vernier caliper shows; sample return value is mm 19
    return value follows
mm 50.5
